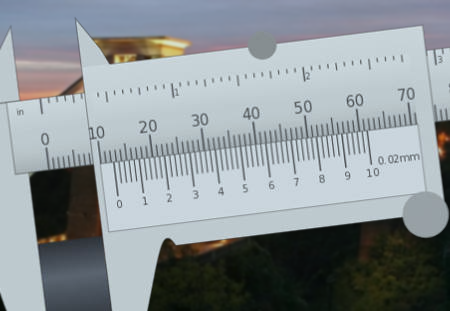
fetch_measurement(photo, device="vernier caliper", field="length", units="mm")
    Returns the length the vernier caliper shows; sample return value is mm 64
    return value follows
mm 12.5
